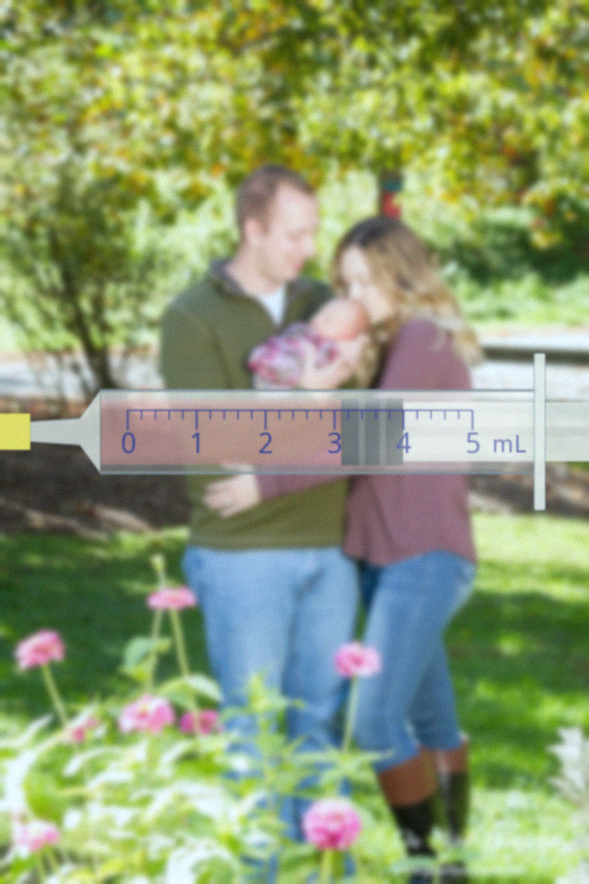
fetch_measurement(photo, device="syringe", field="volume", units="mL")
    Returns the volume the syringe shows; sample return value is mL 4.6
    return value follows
mL 3.1
